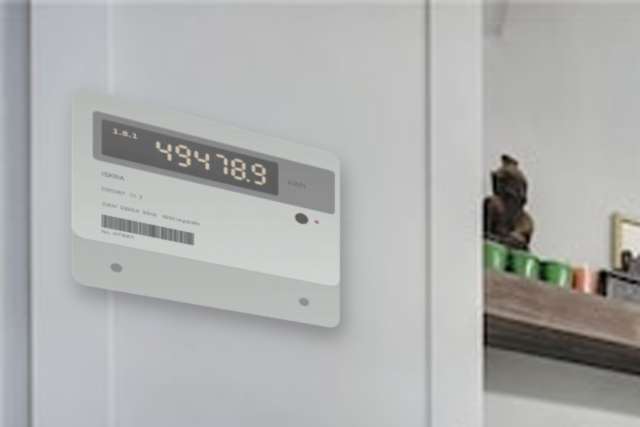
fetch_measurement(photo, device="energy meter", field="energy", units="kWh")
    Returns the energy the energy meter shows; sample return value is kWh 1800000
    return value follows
kWh 49478.9
